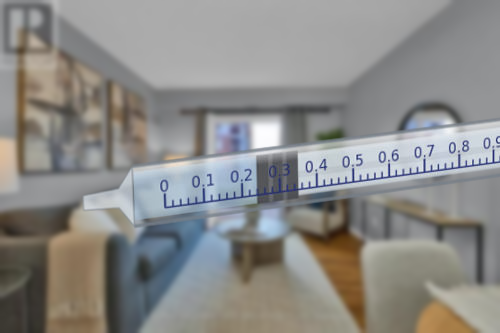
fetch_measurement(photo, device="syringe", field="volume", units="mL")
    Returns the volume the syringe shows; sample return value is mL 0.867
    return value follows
mL 0.24
